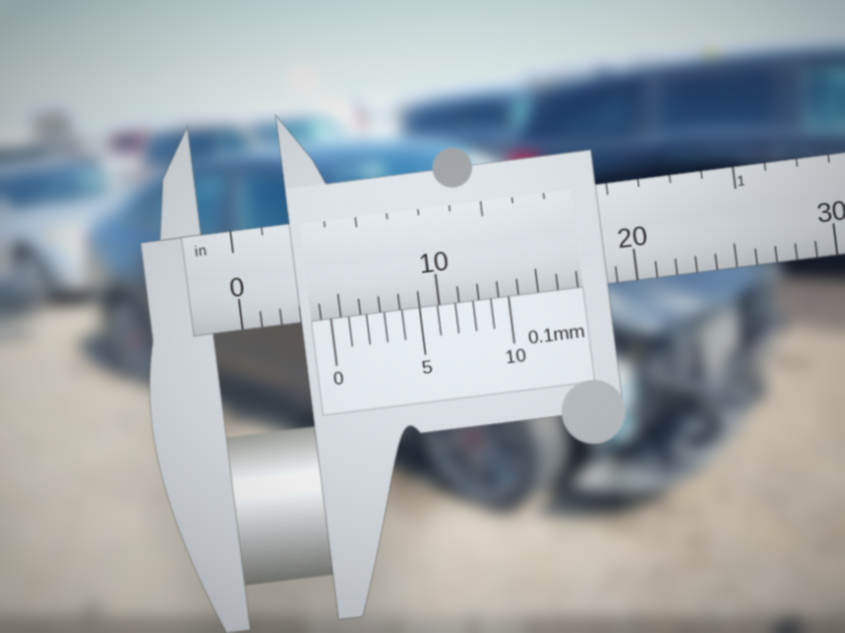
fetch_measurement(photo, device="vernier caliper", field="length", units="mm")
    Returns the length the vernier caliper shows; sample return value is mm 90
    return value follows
mm 4.5
